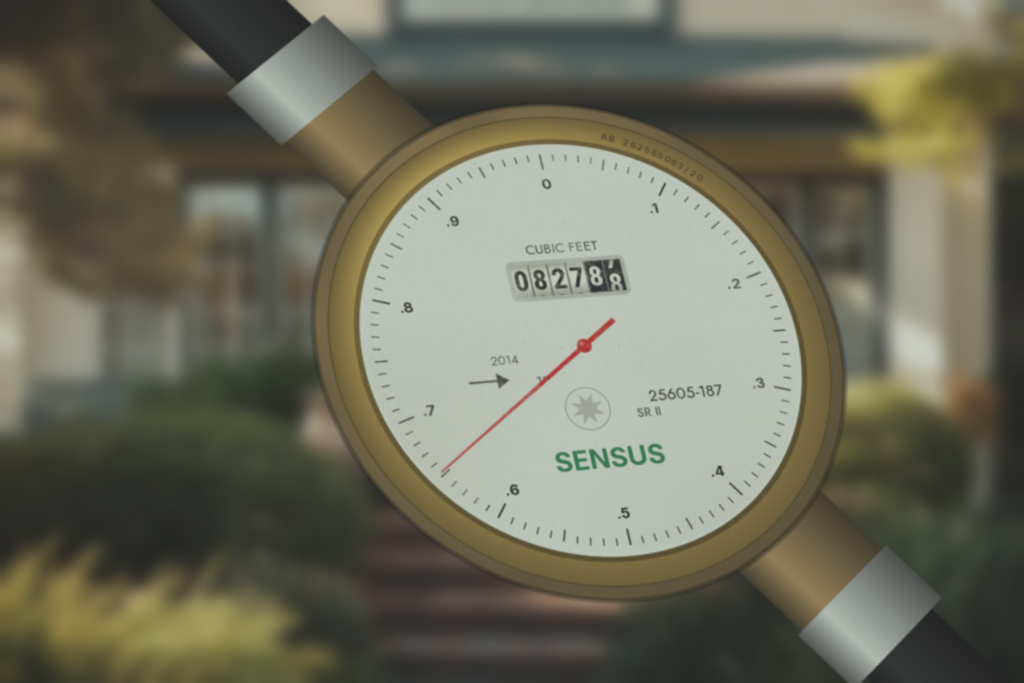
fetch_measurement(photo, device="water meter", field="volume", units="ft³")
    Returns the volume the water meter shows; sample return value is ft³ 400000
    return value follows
ft³ 82787.65
